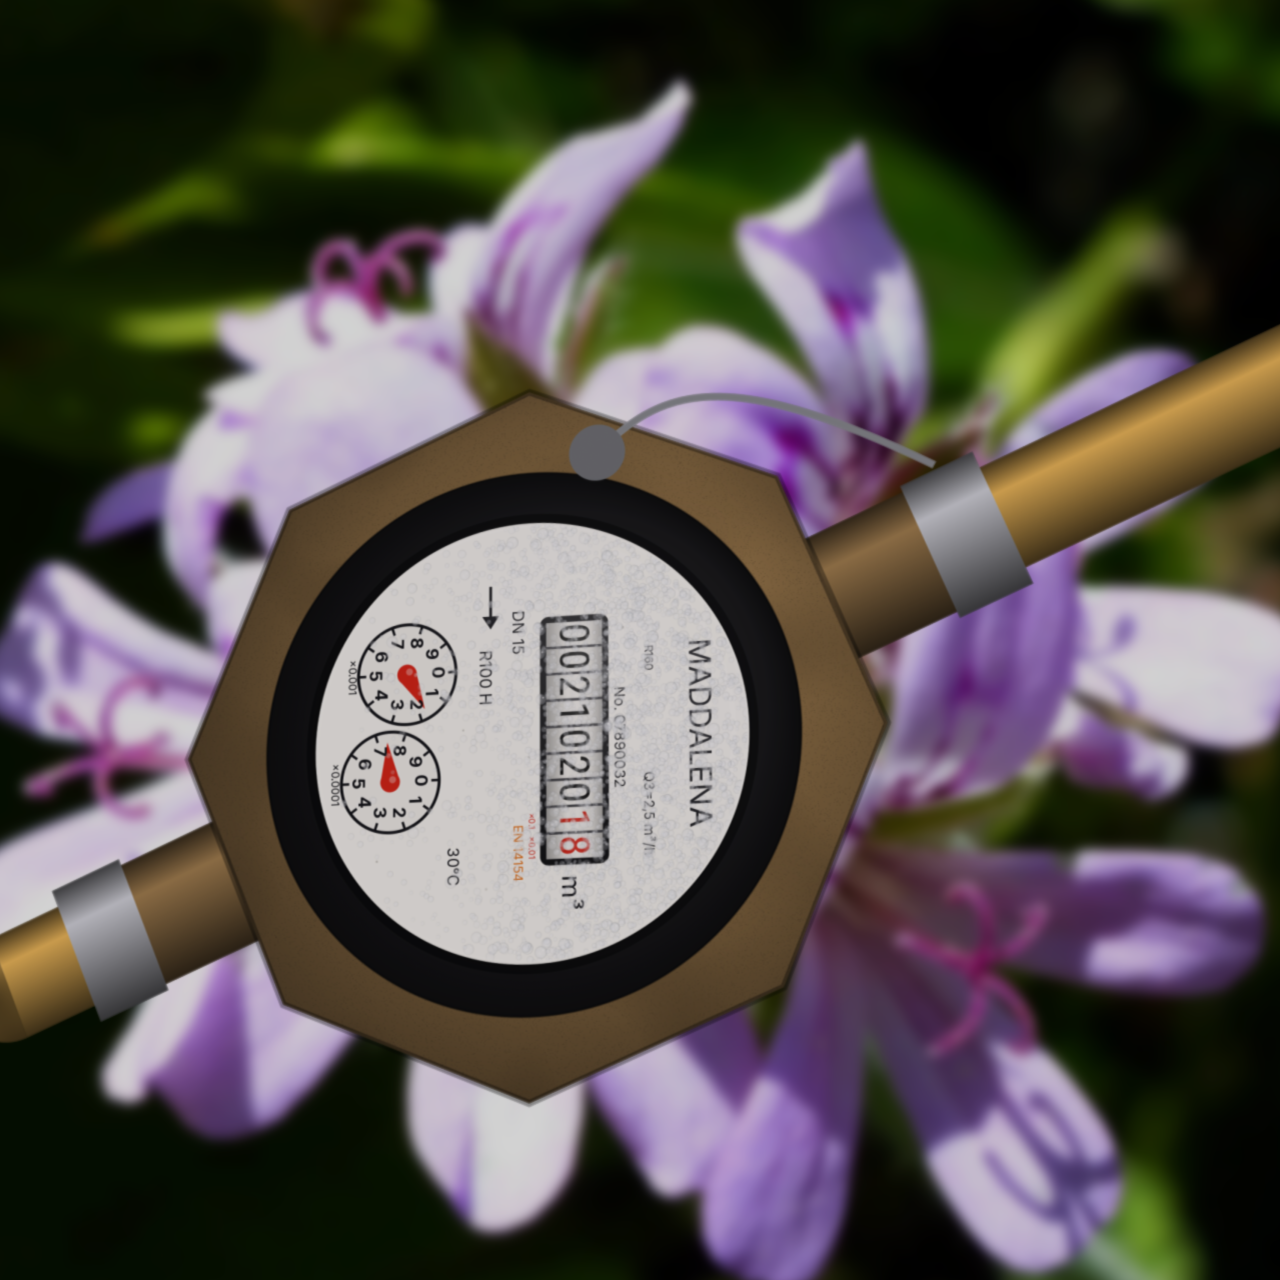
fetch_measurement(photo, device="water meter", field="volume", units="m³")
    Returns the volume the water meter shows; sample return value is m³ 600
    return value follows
m³ 21020.1817
